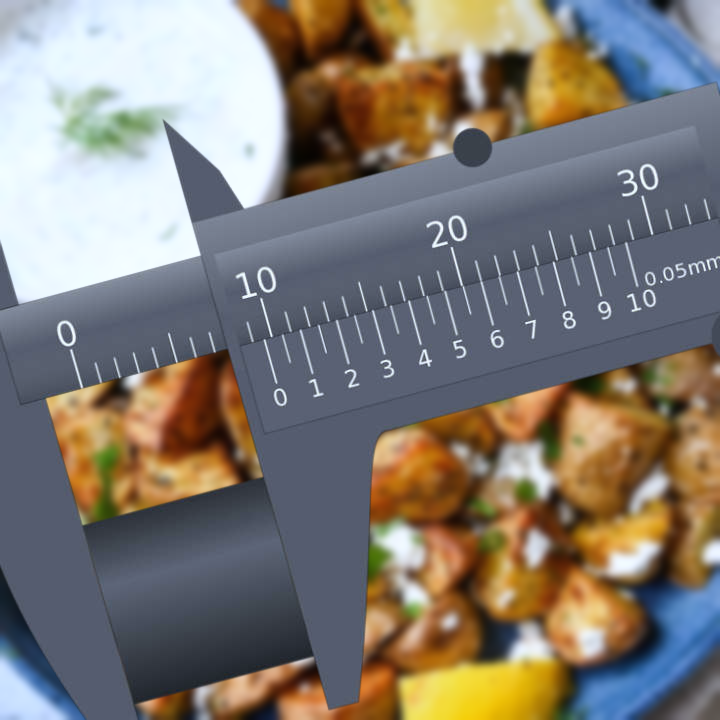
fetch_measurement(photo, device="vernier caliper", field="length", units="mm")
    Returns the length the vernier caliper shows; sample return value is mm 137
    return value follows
mm 9.6
